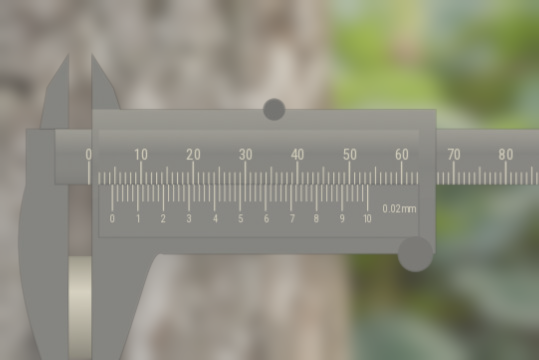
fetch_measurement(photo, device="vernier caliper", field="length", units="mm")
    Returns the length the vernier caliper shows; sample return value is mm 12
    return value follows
mm 4.5
